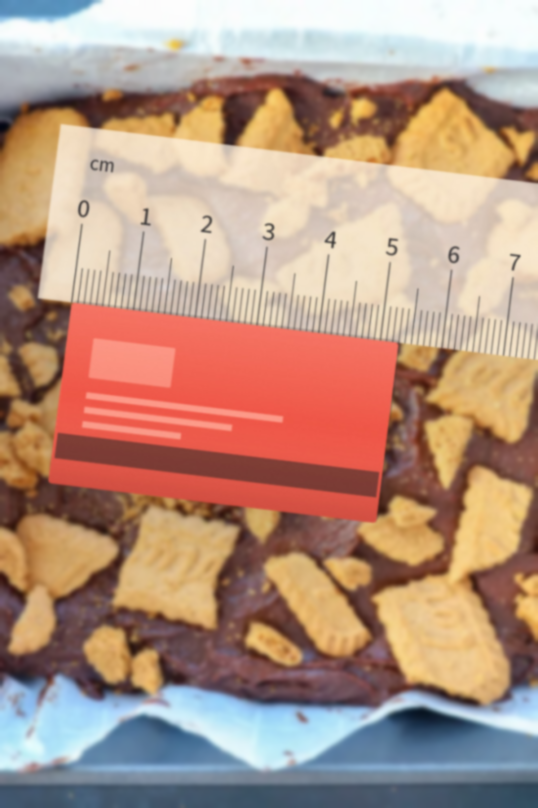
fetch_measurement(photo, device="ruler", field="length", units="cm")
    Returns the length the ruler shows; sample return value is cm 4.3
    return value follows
cm 5.3
